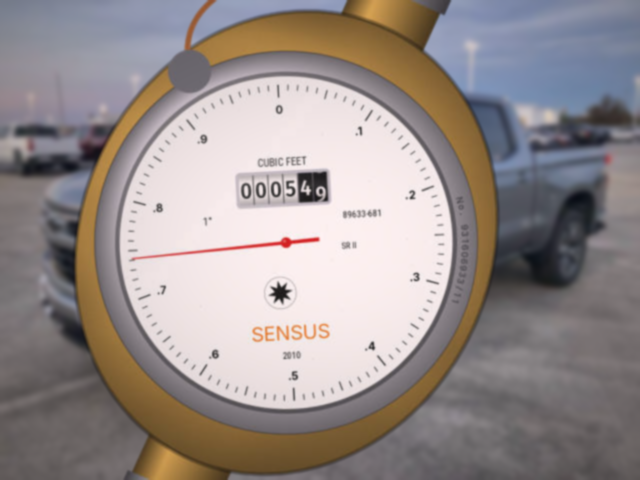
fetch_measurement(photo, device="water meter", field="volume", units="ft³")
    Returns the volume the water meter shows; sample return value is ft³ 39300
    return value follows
ft³ 548.74
